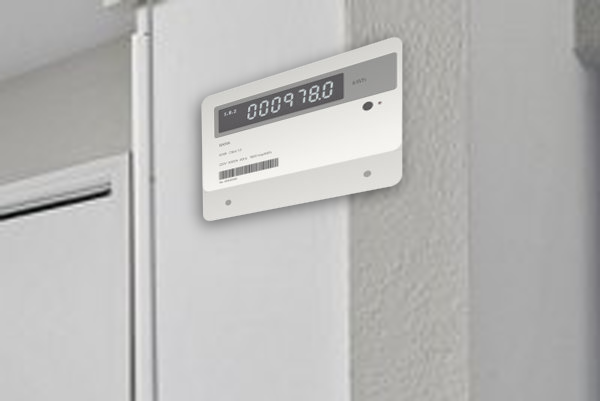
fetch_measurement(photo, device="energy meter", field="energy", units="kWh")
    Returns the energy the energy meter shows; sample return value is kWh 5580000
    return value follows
kWh 978.0
